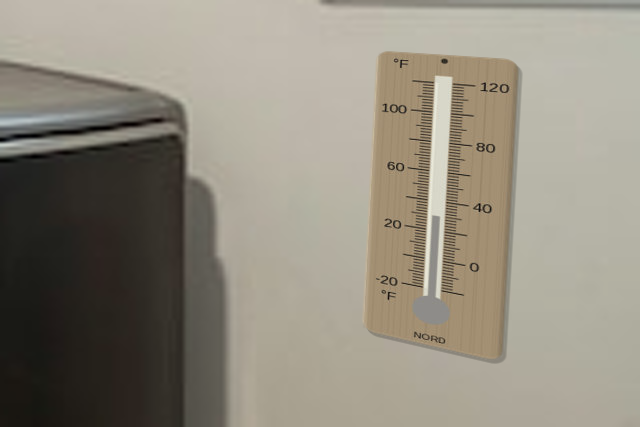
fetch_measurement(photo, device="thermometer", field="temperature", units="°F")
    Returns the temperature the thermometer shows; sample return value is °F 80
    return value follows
°F 30
